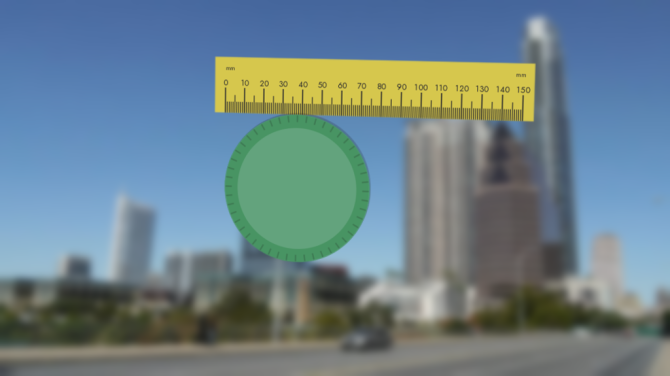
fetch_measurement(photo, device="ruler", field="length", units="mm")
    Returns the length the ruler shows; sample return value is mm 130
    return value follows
mm 75
